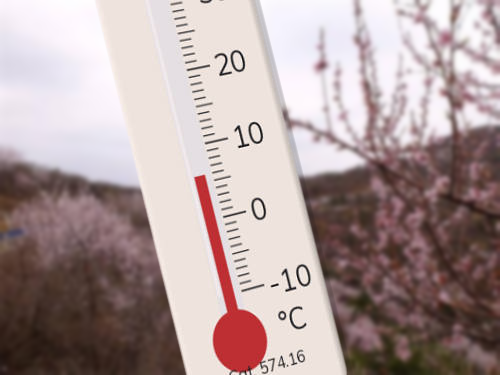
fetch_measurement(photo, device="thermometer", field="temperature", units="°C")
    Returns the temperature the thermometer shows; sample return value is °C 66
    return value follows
°C 6
